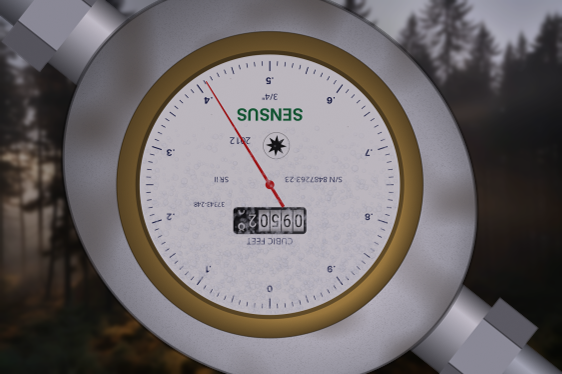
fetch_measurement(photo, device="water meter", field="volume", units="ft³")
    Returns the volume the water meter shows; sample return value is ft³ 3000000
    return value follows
ft³ 95028.41
